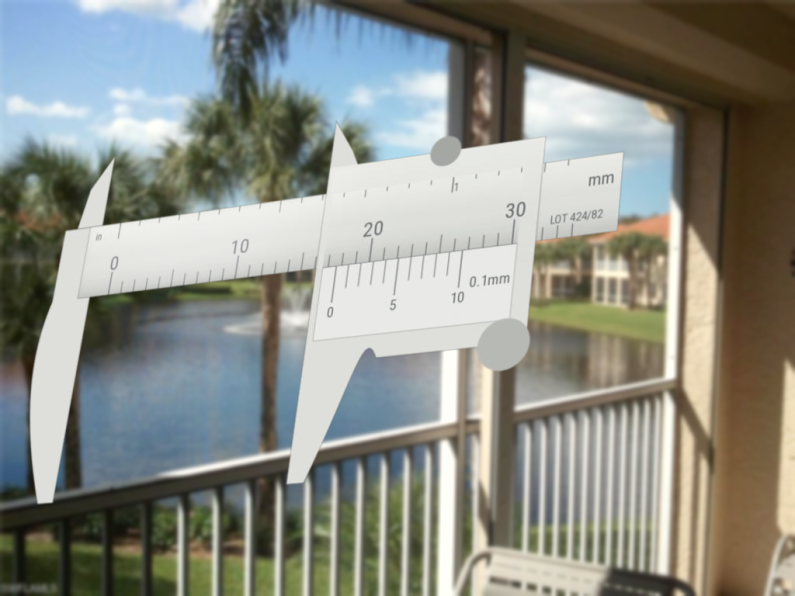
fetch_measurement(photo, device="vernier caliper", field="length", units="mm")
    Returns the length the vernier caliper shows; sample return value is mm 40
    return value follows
mm 17.6
